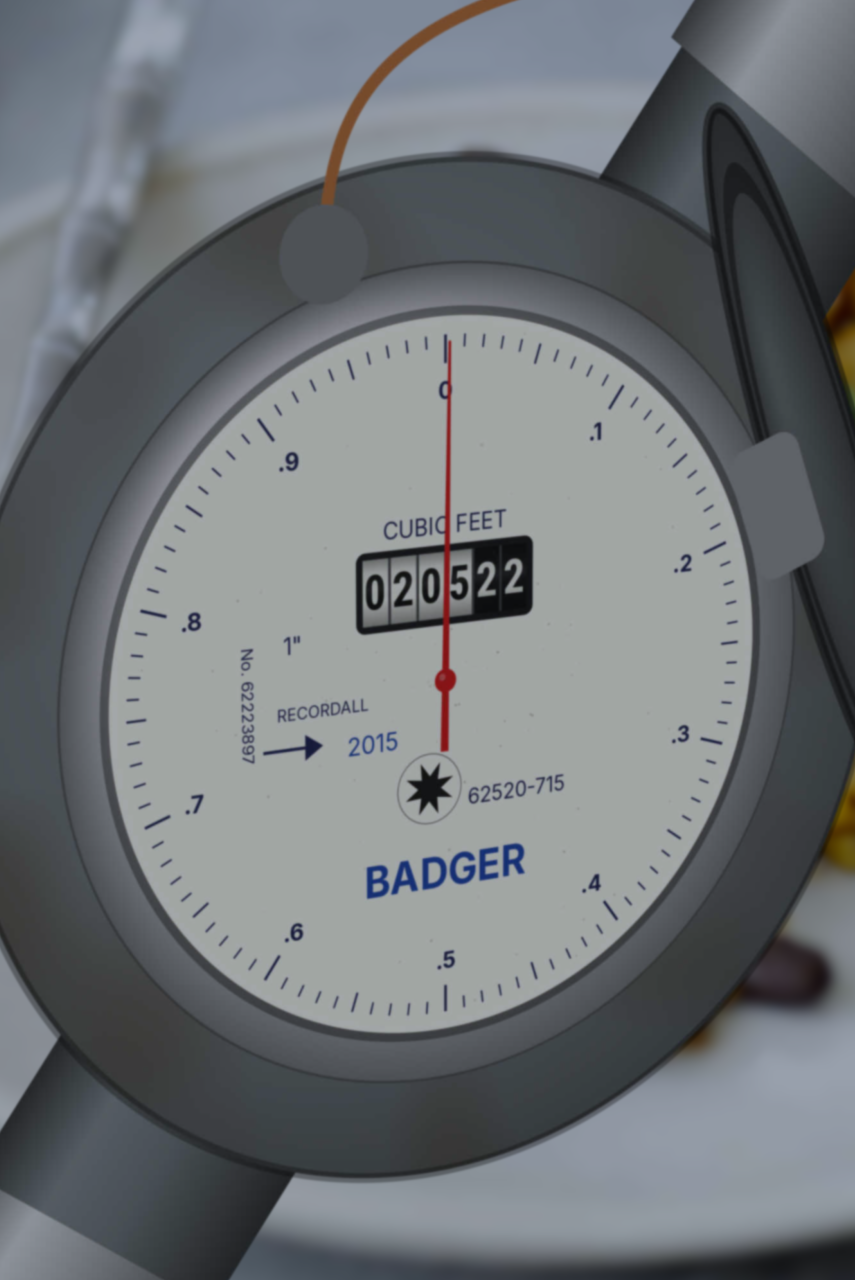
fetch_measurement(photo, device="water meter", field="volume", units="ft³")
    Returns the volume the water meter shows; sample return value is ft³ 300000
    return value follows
ft³ 20522.00
